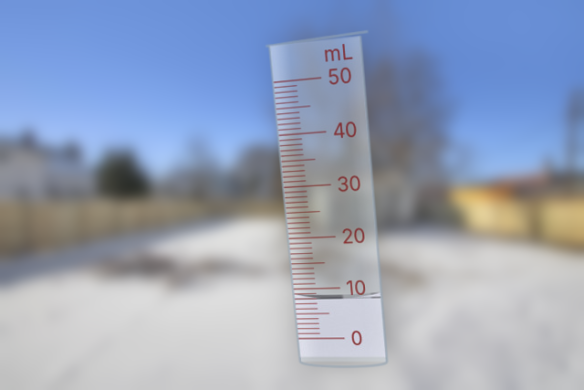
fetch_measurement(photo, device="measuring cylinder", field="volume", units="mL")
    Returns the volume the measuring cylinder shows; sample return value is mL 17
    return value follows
mL 8
